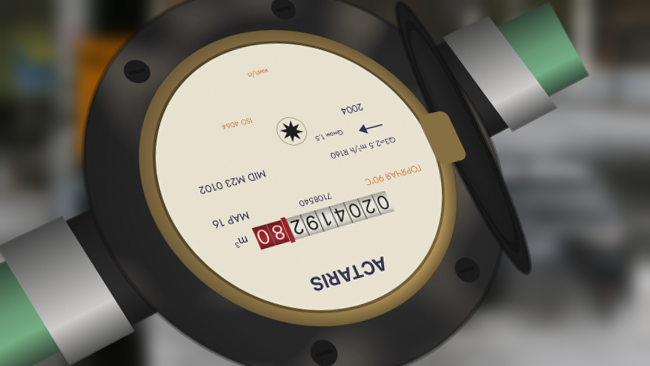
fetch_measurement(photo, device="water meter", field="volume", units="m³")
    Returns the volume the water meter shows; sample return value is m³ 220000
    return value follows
m³ 204192.80
